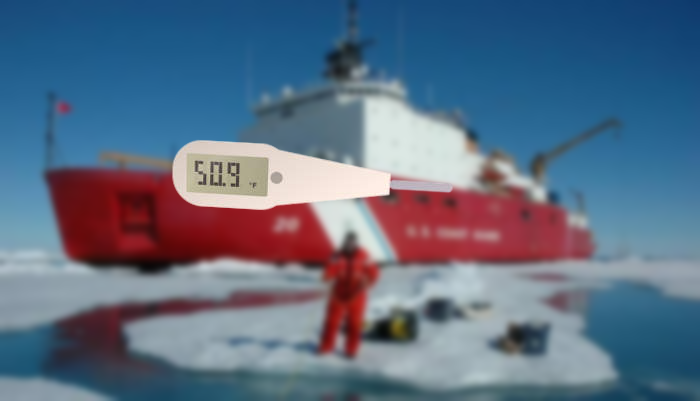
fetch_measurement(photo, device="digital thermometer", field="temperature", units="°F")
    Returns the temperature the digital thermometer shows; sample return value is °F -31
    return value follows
°F 50.9
